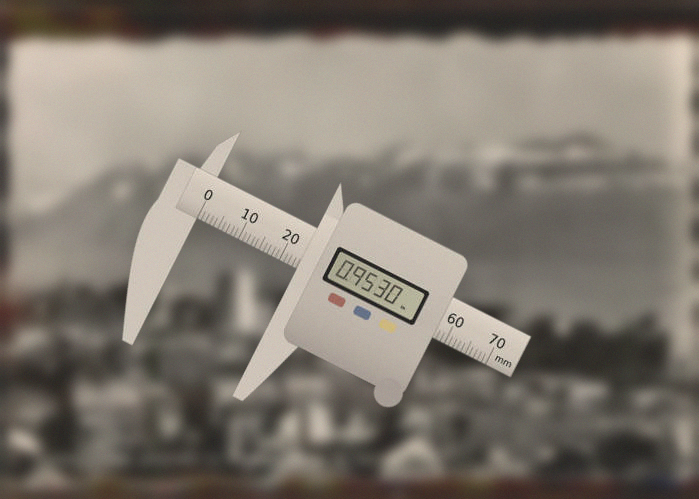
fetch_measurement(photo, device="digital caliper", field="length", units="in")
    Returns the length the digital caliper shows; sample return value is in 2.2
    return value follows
in 0.9530
